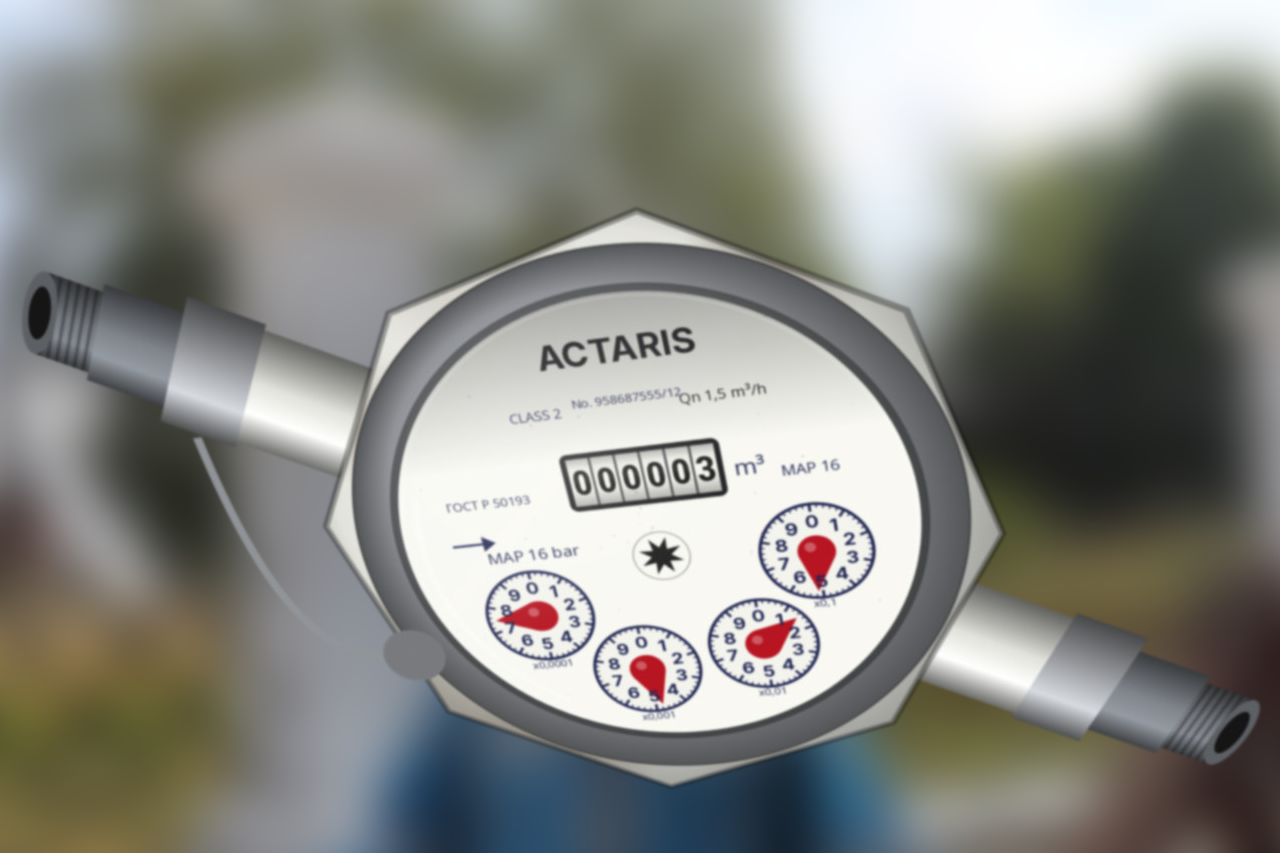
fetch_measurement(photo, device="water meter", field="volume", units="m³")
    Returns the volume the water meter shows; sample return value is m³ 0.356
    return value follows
m³ 3.5147
